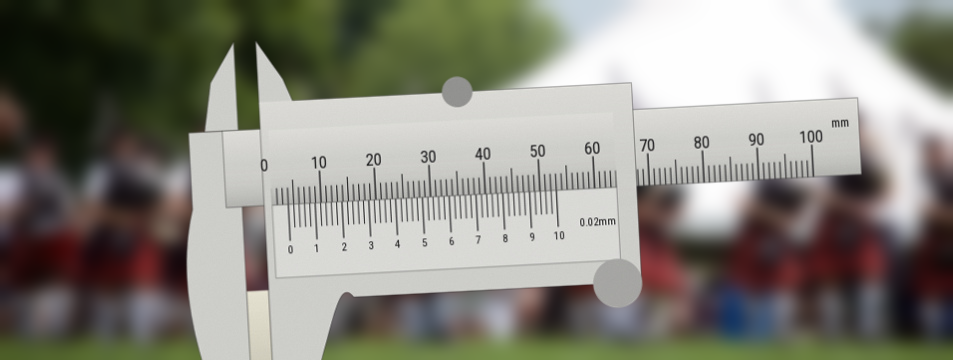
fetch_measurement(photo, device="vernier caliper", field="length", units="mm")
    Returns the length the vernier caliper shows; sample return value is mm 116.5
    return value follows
mm 4.0
